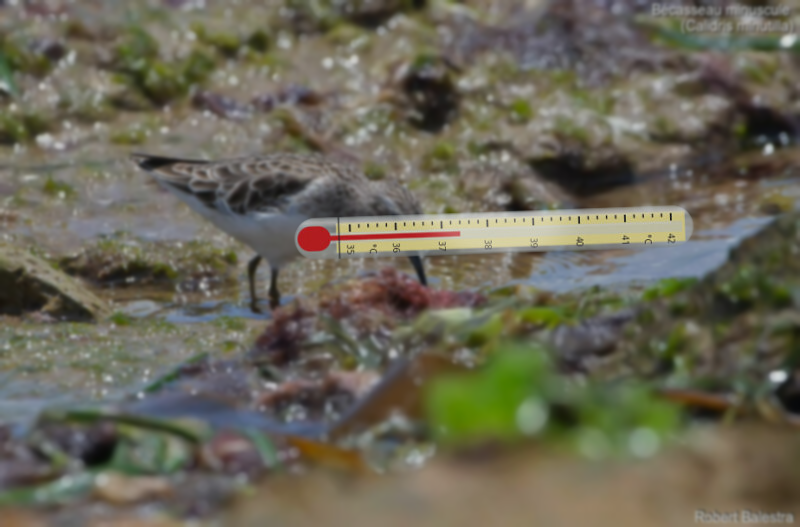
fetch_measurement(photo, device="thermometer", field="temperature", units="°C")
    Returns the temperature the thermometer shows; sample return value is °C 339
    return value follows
°C 37.4
